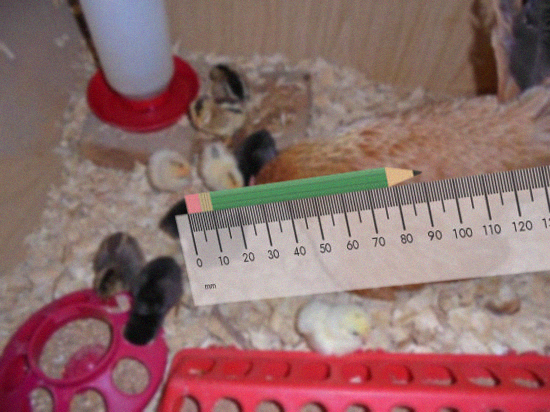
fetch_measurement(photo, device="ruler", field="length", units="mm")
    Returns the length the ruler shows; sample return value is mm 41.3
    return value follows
mm 90
